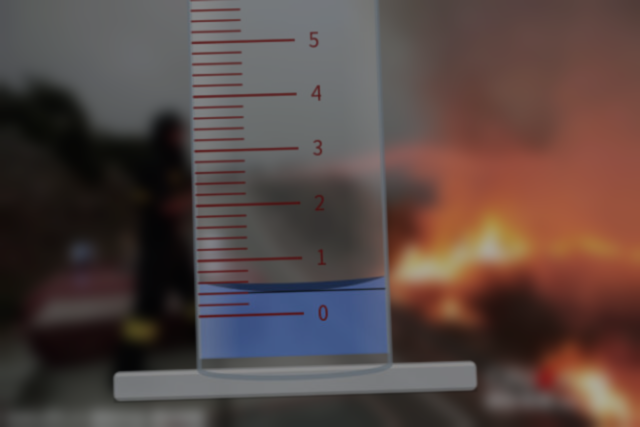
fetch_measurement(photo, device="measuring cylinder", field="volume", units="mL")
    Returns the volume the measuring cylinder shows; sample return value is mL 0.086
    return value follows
mL 0.4
